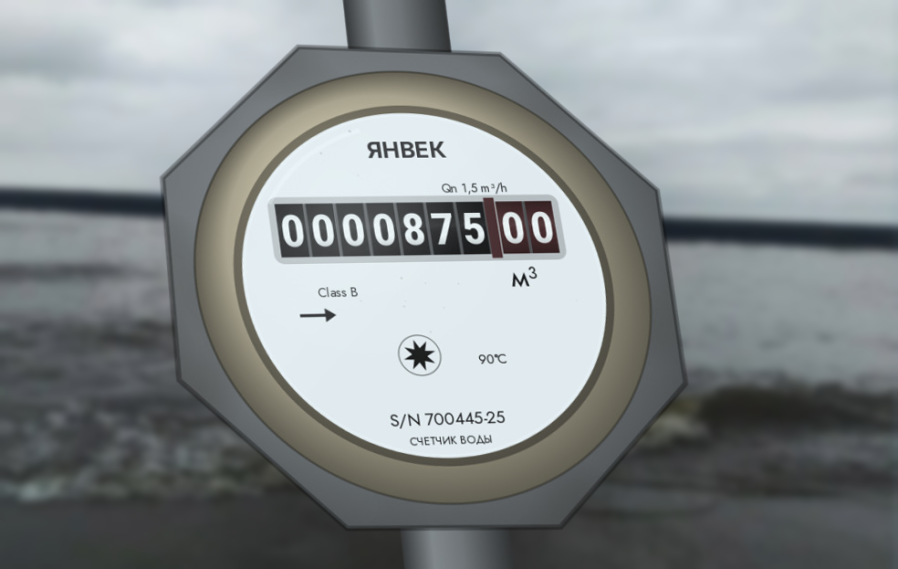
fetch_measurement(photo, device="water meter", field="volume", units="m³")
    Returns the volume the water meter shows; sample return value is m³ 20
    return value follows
m³ 875.00
